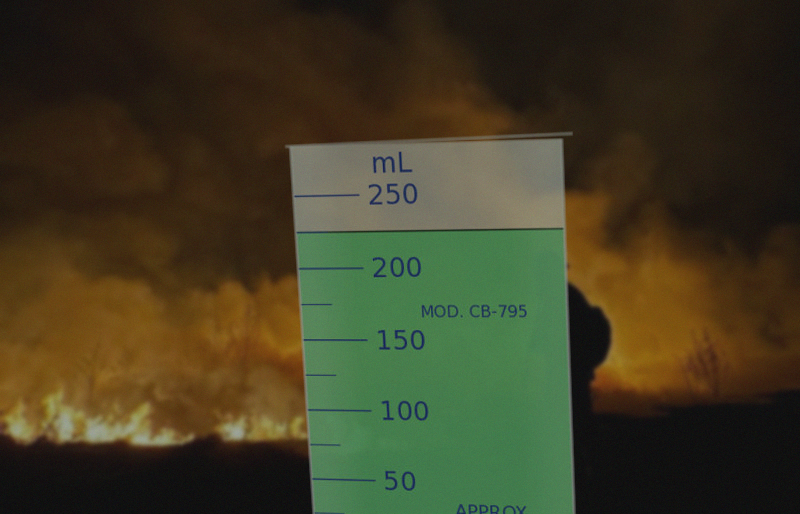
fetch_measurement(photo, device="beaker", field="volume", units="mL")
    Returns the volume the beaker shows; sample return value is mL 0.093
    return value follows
mL 225
